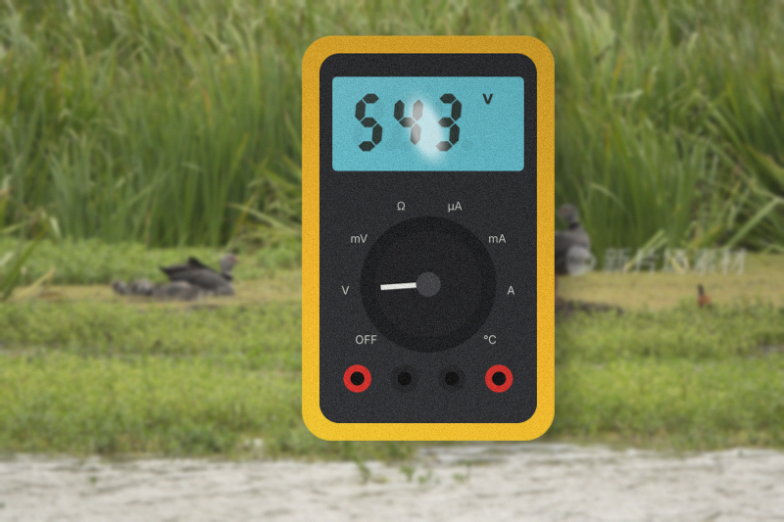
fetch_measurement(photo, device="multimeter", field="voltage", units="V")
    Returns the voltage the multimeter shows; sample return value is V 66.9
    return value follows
V 543
